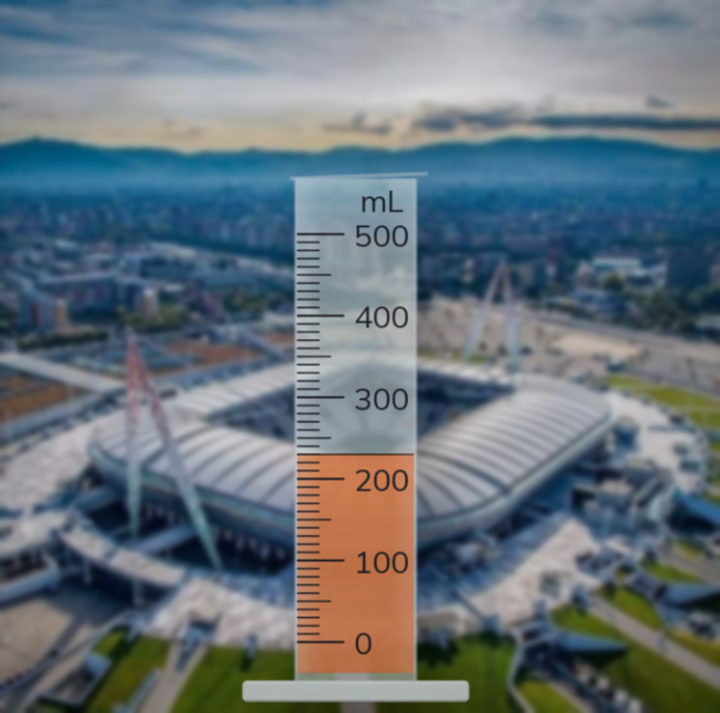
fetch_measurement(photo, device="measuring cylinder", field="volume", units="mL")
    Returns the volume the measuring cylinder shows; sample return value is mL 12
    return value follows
mL 230
